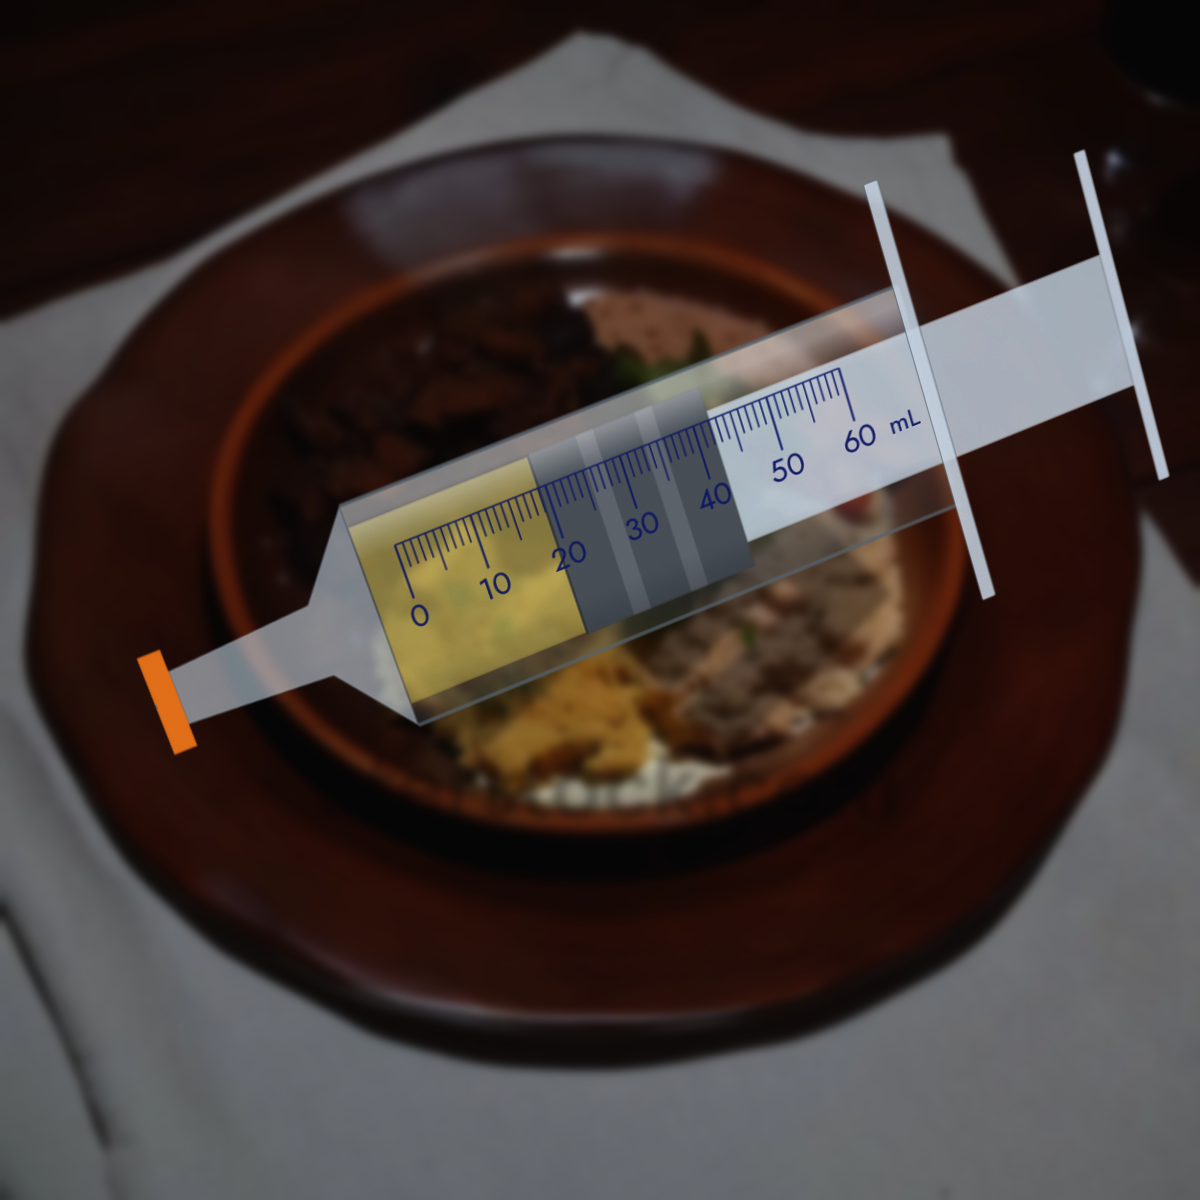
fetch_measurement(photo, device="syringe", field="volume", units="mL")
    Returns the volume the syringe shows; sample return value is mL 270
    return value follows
mL 19
